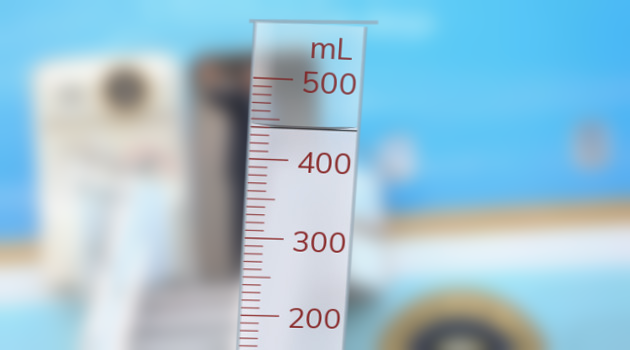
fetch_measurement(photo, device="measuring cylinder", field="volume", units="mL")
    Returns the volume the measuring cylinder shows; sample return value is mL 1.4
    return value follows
mL 440
